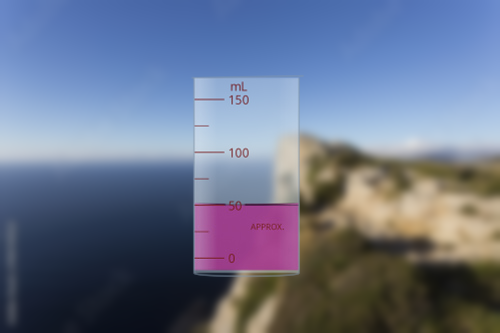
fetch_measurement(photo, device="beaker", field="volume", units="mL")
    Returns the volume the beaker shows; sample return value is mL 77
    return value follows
mL 50
